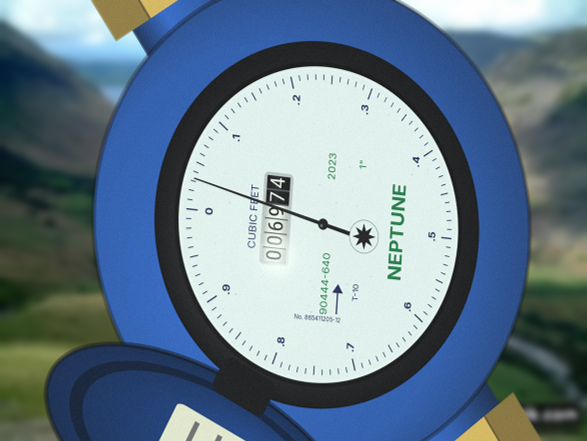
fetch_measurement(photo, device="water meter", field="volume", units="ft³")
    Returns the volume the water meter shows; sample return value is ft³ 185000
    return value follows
ft³ 6974.03
